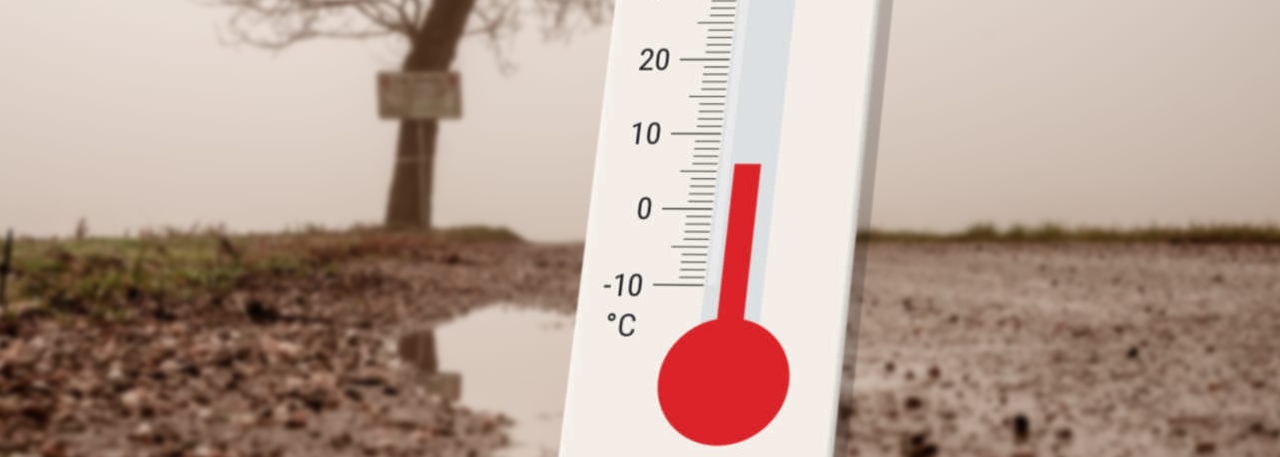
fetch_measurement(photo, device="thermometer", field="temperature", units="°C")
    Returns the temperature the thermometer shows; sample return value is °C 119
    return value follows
°C 6
